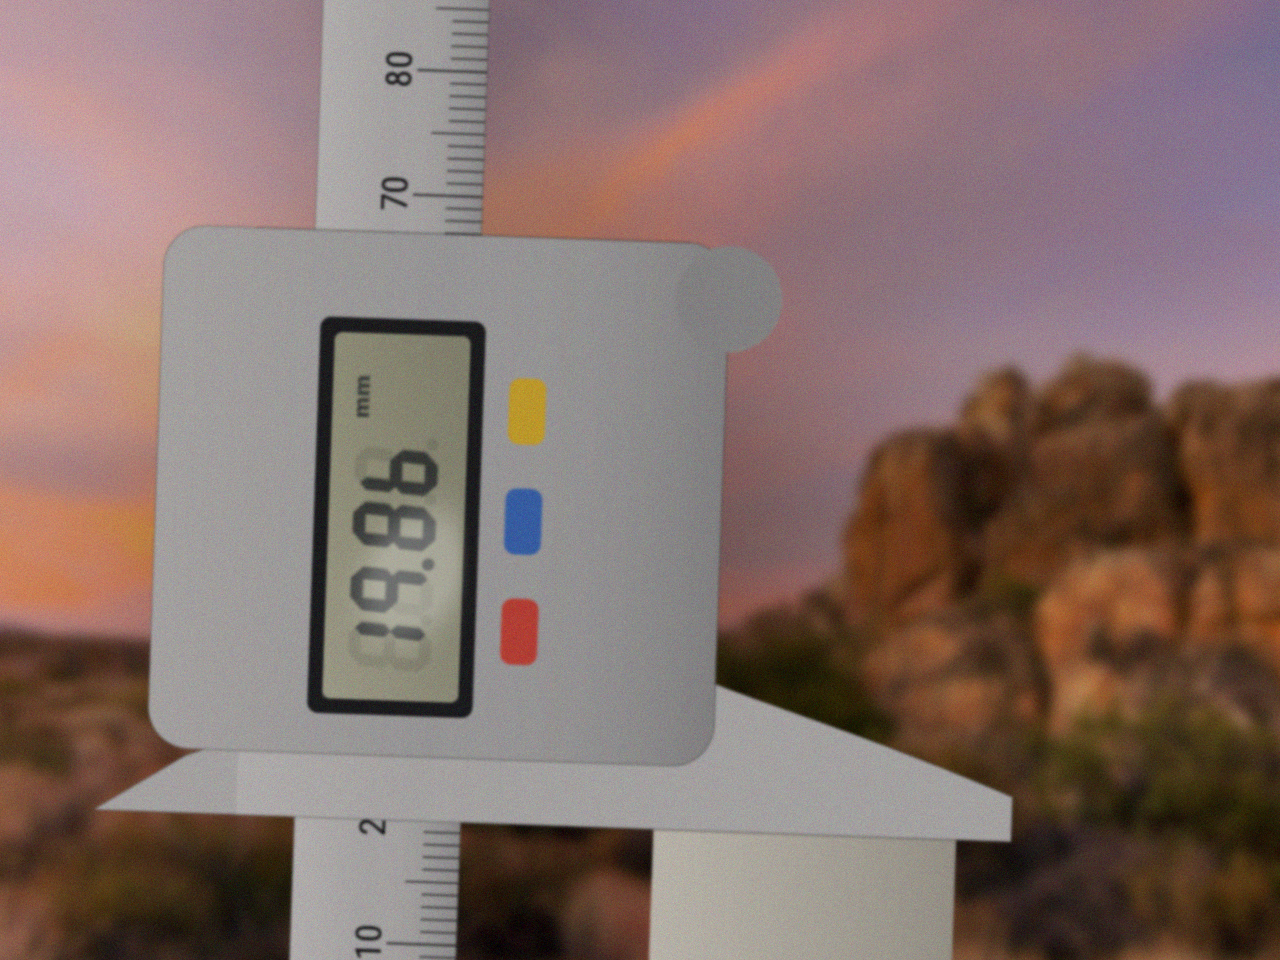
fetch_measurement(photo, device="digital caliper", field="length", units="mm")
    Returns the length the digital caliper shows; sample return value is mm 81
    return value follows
mm 19.86
